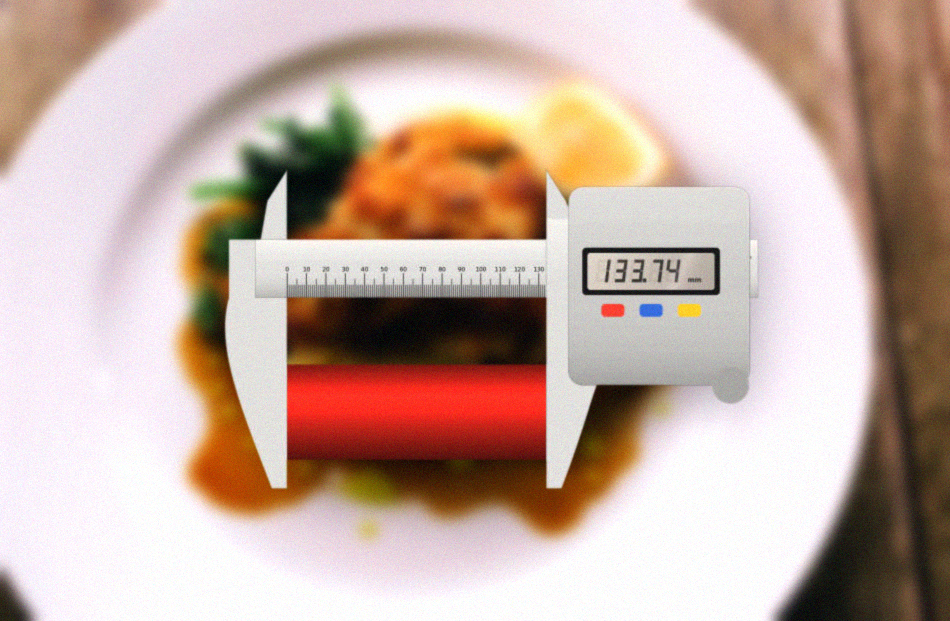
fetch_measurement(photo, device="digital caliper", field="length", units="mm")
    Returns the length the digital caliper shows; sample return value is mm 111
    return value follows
mm 133.74
